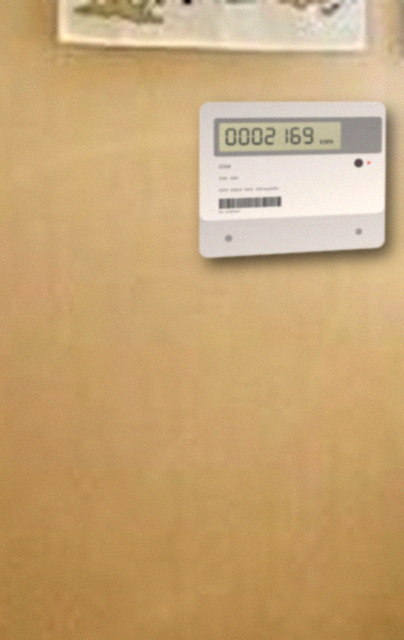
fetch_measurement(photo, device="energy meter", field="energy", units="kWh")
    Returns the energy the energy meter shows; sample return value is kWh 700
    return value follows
kWh 2169
